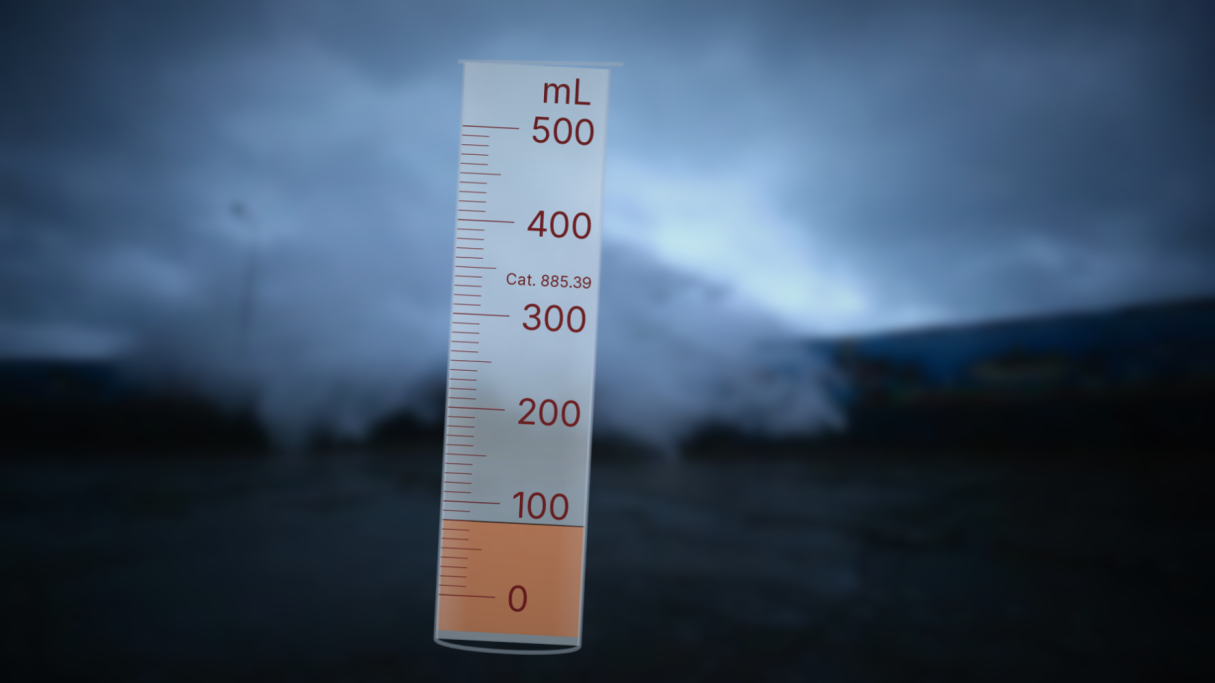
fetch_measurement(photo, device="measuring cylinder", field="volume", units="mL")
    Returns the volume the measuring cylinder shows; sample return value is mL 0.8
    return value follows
mL 80
